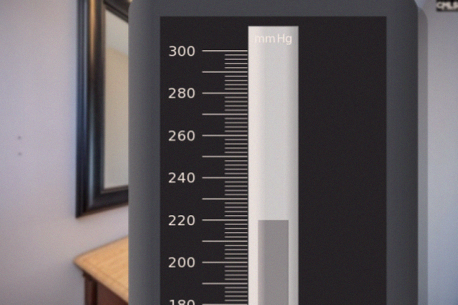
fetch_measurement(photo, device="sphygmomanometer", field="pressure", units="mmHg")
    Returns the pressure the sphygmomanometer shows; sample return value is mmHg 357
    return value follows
mmHg 220
